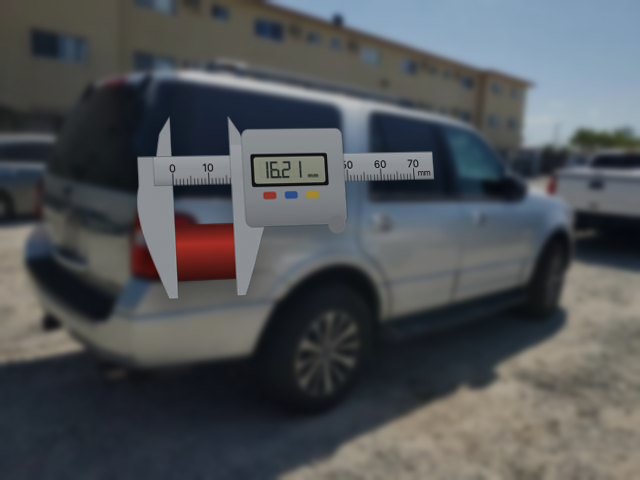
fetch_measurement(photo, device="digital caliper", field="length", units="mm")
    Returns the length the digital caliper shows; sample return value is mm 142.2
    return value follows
mm 16.21
